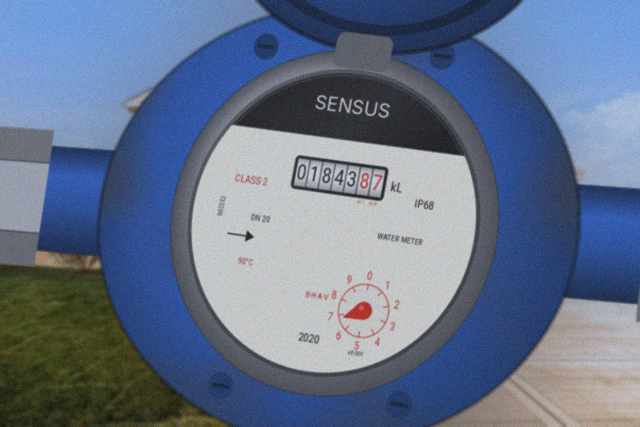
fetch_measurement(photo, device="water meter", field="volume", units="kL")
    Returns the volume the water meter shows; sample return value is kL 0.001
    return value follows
kL 1843.876
